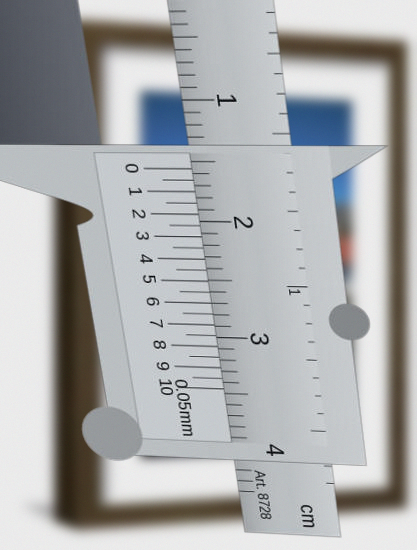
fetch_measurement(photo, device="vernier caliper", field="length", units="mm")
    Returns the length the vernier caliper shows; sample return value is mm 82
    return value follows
mm 15.6
